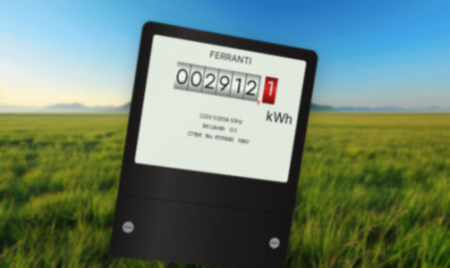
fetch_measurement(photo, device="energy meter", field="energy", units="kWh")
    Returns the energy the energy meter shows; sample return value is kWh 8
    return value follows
kWh 2912.1
